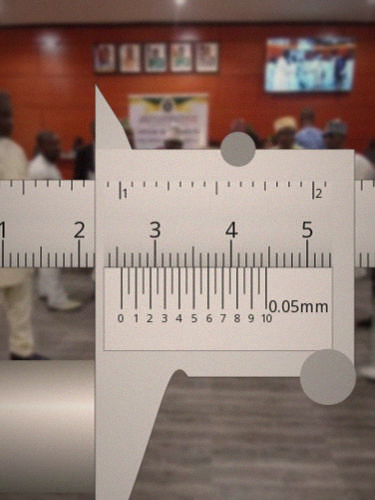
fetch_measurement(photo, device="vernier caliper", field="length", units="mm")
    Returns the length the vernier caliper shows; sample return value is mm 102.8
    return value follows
mm 25.6
